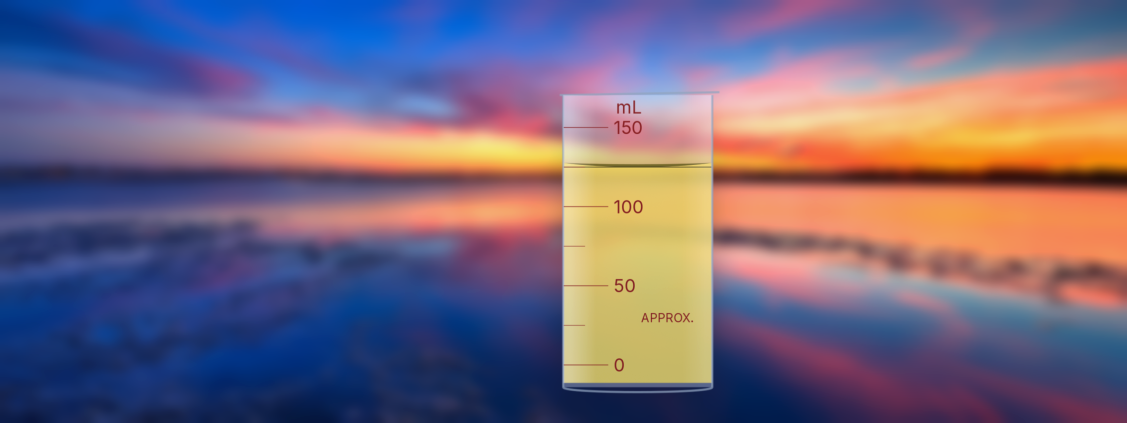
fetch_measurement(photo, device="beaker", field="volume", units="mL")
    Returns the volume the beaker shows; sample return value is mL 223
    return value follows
mL 125
